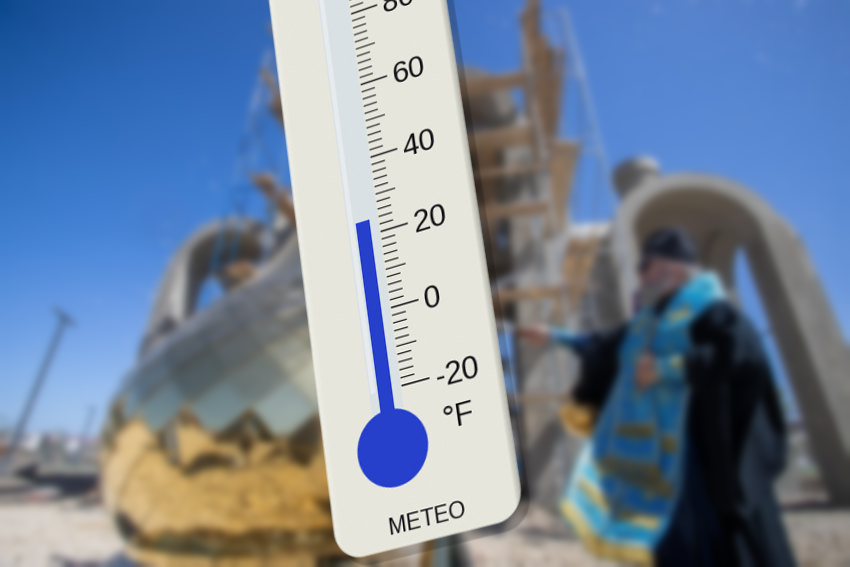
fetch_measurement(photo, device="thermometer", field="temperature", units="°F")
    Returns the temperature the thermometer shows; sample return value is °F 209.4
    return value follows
°F 24
